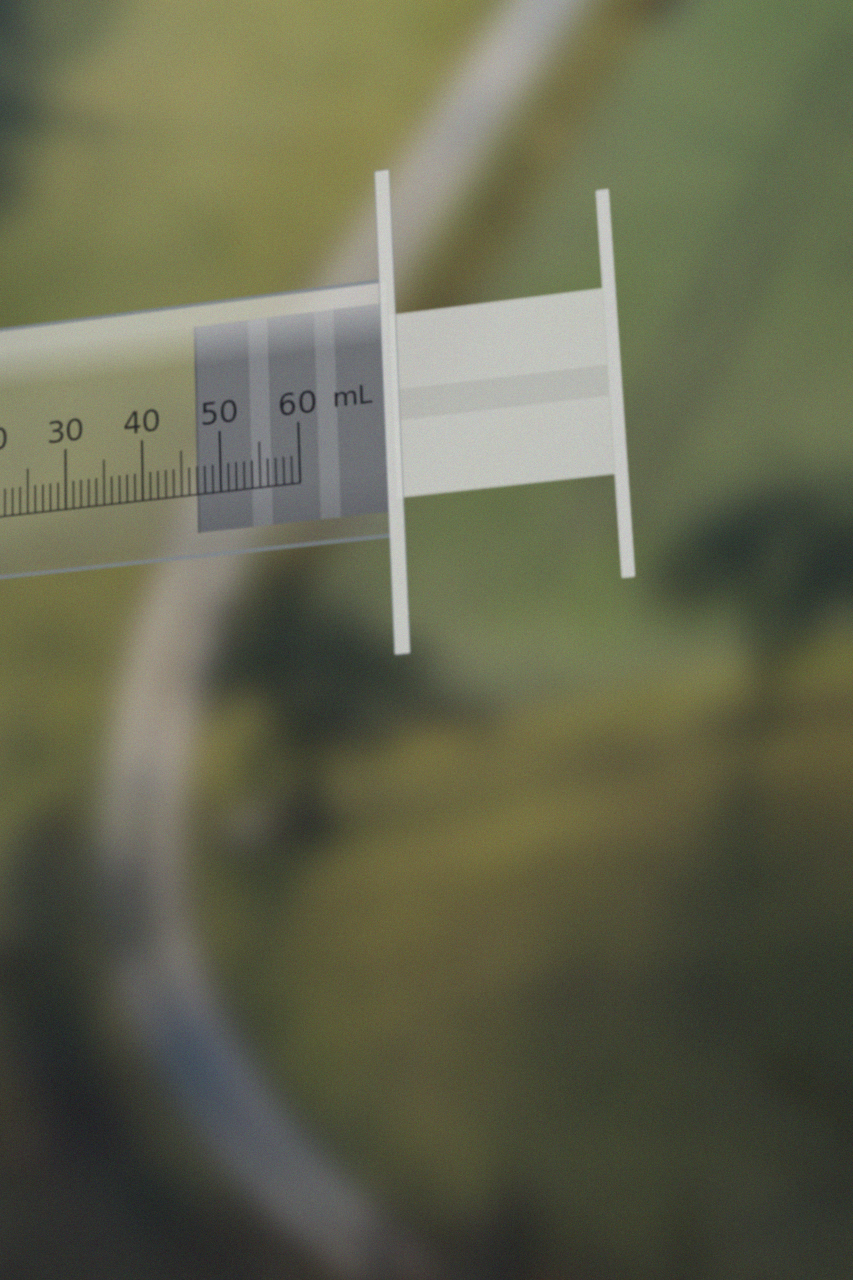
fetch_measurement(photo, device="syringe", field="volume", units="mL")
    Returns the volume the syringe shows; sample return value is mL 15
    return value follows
mL 47
